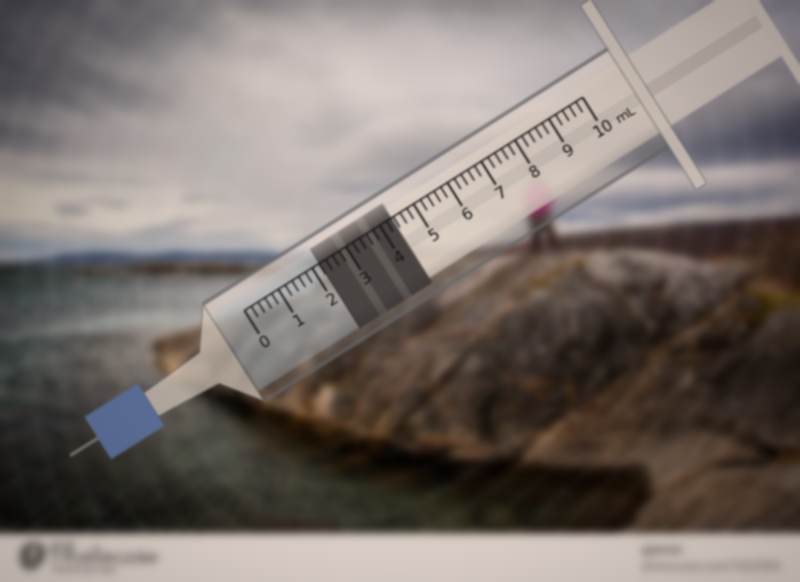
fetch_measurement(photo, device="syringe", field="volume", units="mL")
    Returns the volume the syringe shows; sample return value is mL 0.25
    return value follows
mL 2.2
